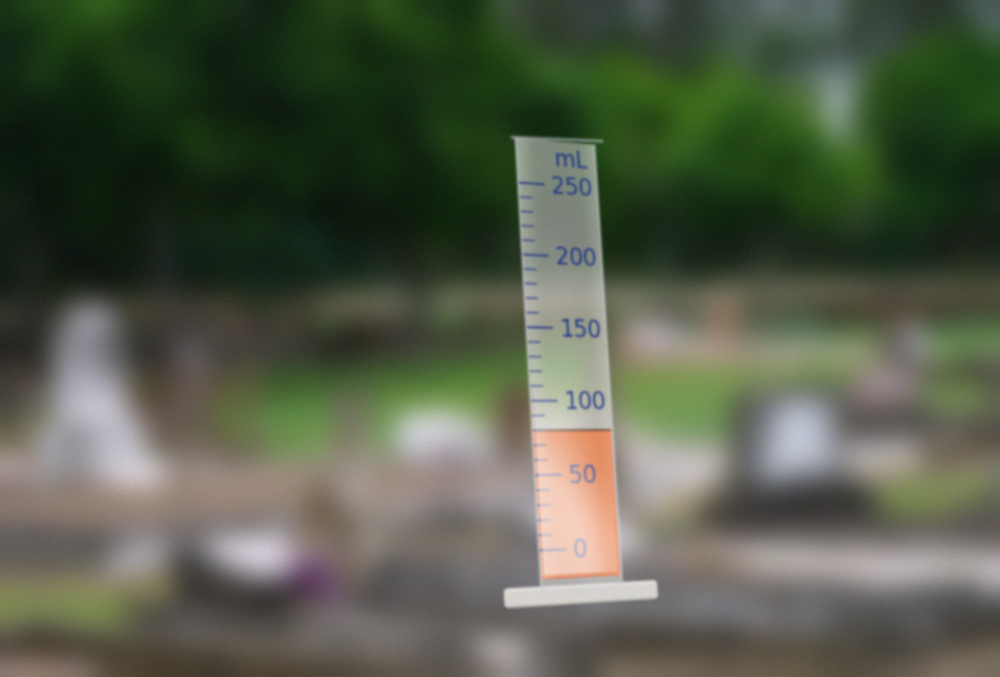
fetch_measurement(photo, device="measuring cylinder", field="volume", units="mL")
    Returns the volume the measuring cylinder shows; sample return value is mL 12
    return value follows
mL 80
